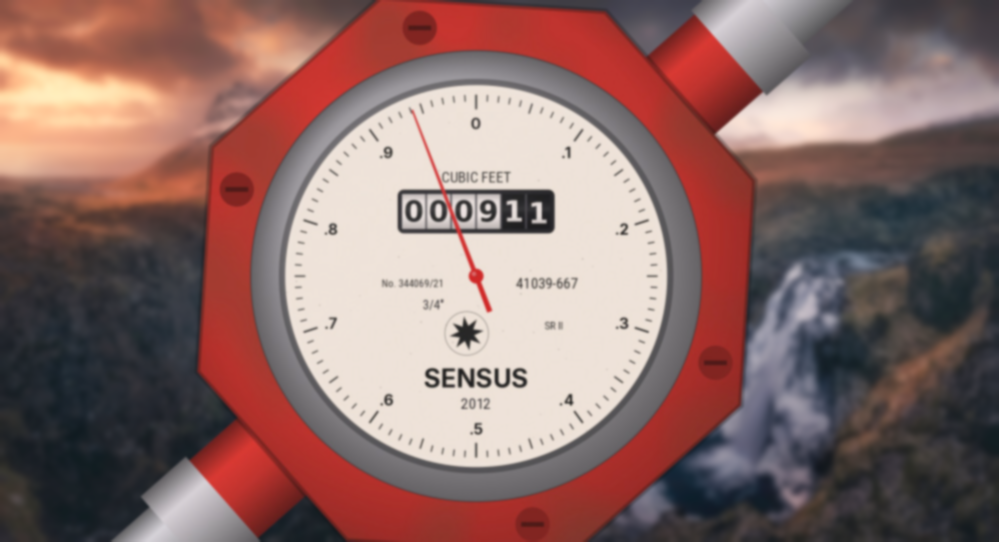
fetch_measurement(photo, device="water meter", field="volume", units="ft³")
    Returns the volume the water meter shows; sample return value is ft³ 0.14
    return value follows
ft³ 910.94
